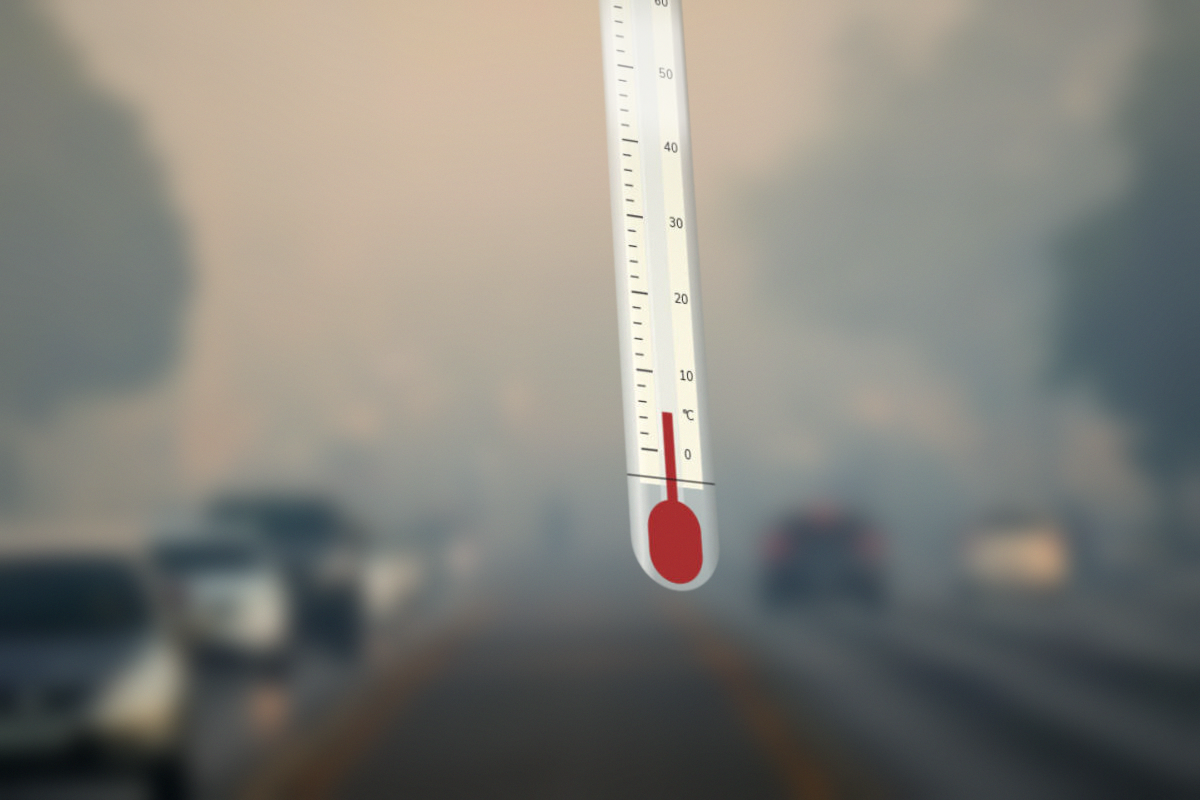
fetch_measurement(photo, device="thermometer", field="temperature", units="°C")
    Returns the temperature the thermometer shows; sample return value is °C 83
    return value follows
°C 5
